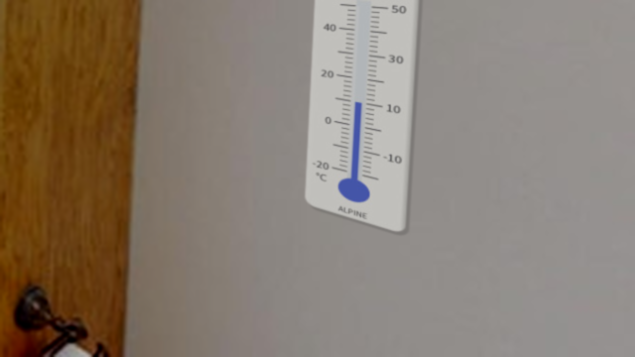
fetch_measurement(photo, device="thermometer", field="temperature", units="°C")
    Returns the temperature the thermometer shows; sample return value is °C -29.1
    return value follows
°C 10
